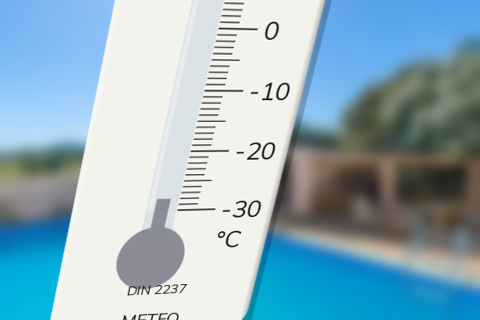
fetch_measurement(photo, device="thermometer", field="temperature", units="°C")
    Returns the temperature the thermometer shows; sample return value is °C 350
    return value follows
°C -28
